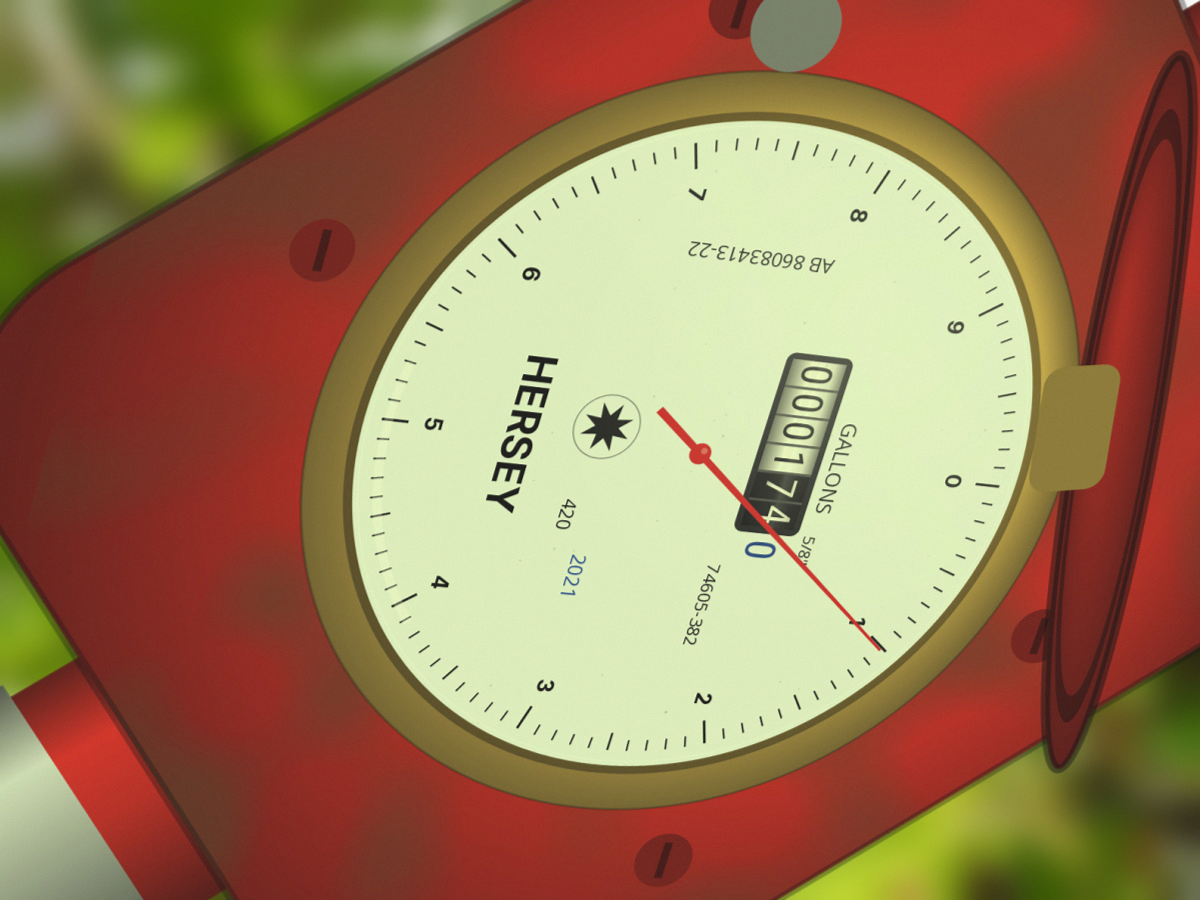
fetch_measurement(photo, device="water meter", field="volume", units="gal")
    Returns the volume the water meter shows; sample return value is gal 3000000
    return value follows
gal 1741.0
